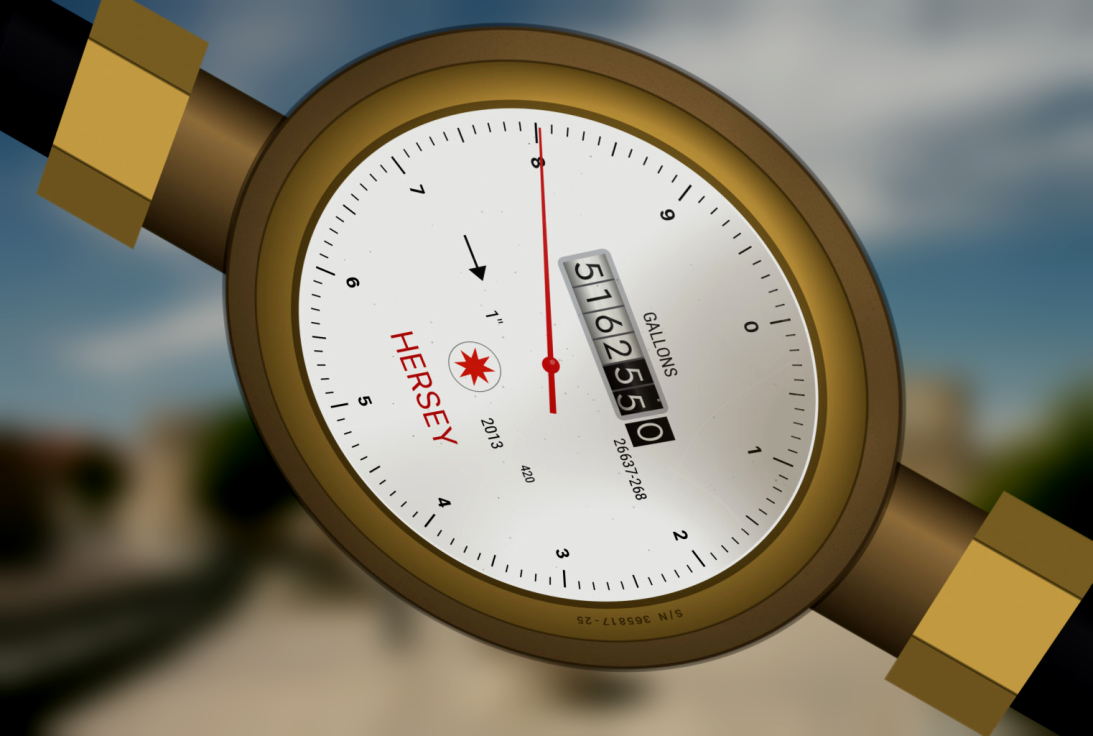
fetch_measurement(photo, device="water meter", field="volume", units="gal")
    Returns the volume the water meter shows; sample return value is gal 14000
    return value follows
gal 5162548.0
